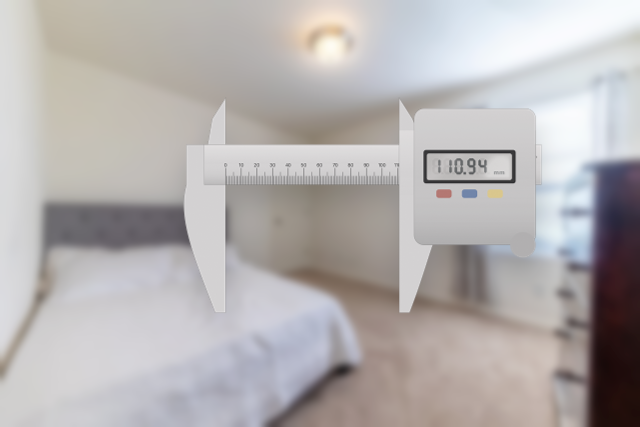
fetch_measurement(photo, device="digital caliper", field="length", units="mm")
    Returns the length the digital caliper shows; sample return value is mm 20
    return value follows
mm 110.94
